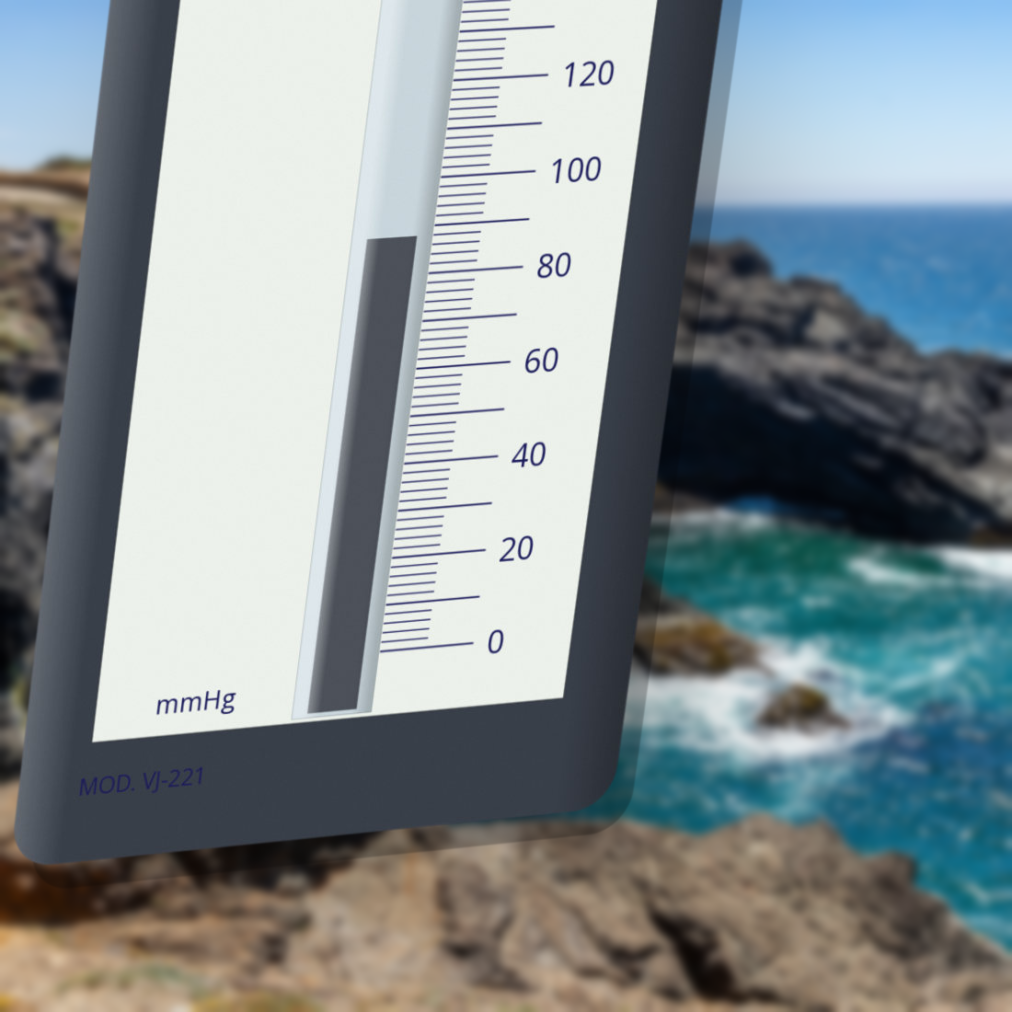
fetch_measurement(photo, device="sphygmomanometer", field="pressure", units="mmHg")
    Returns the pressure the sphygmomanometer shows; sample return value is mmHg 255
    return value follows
mmHg 88
